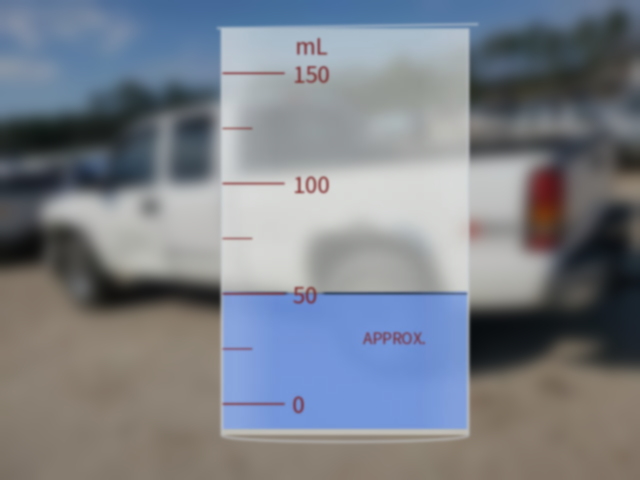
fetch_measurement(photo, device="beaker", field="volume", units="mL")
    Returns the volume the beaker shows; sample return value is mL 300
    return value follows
mL 50
